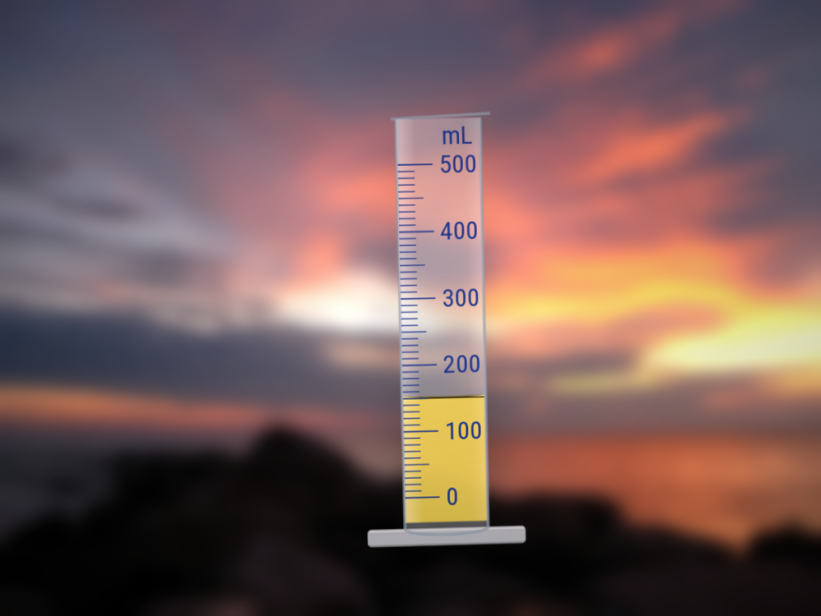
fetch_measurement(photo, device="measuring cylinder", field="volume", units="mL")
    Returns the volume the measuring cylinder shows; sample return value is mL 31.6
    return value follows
mL 150
